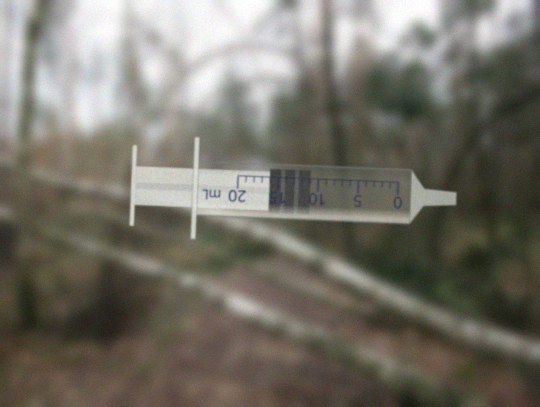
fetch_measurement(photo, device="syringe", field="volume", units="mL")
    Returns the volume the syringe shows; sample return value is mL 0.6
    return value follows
mL 11
